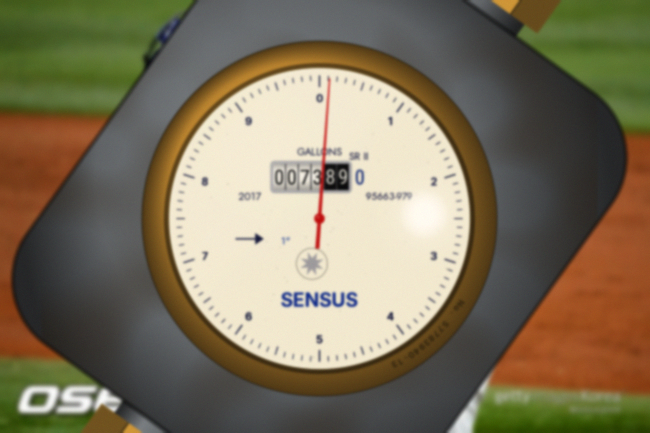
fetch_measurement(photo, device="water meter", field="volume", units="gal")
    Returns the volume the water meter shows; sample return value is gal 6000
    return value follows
gal 73890.1
